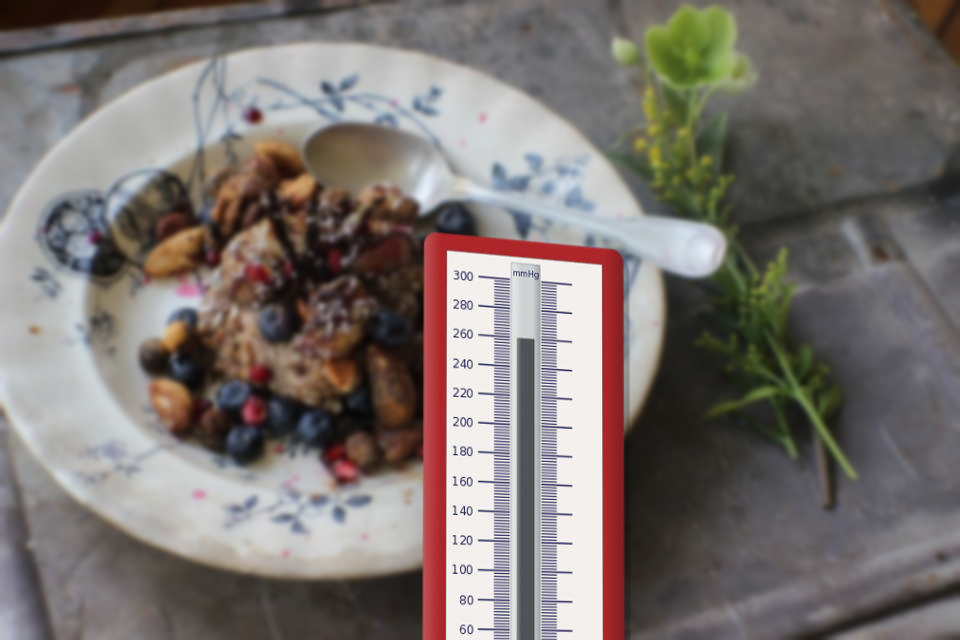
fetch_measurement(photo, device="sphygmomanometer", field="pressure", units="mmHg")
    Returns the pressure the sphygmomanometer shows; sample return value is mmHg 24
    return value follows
mmHg 260
